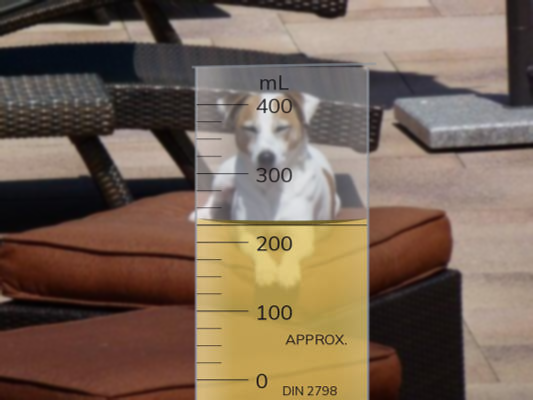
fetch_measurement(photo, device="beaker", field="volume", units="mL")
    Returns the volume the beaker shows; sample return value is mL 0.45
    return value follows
mL 225
